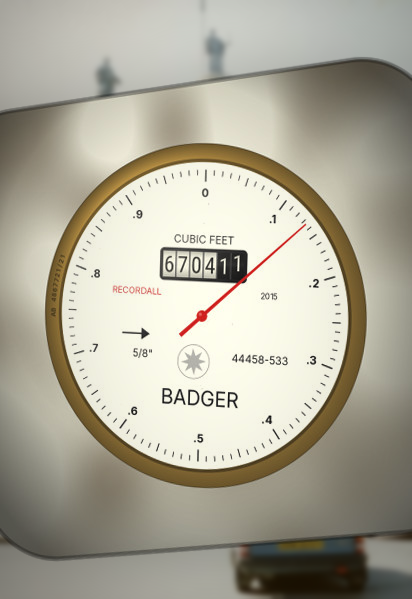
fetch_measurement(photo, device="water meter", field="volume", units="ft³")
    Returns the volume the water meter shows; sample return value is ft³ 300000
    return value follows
ft³ 670411.13
